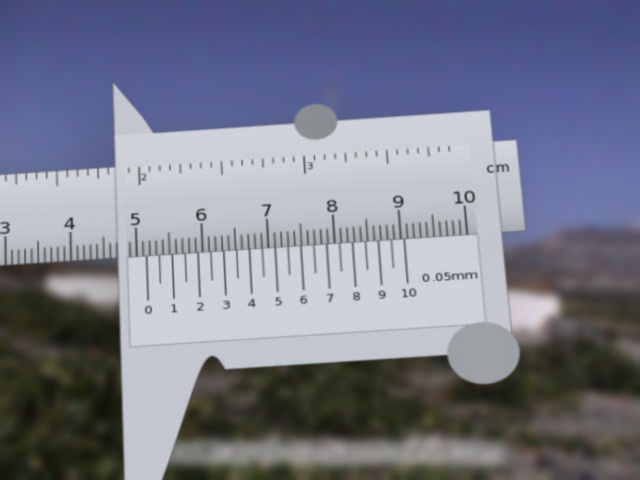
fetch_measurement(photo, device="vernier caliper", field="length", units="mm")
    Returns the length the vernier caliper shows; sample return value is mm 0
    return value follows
mm 51.5
